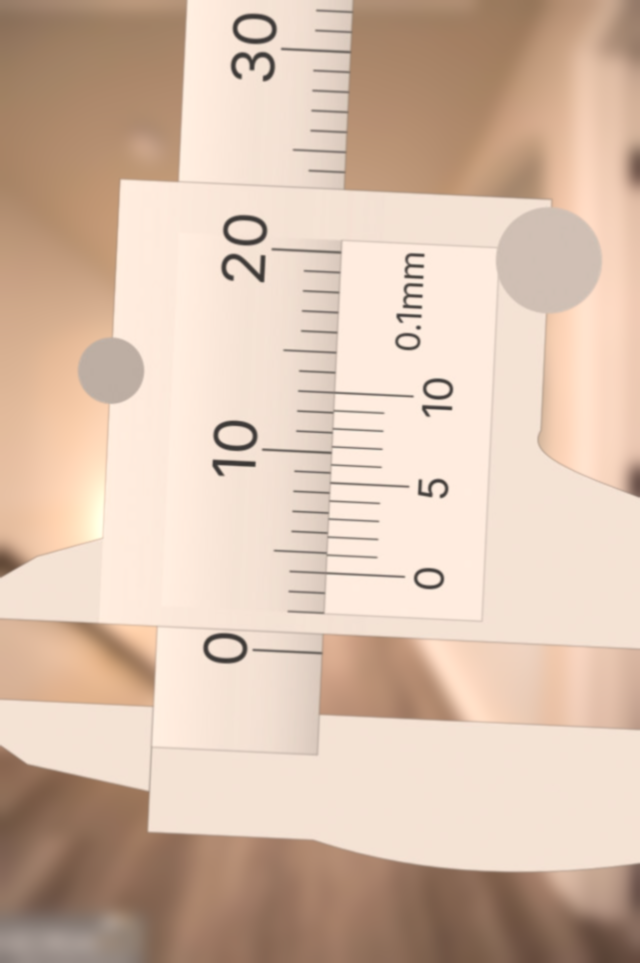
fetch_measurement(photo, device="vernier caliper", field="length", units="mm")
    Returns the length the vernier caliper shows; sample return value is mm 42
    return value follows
mm 4.0
